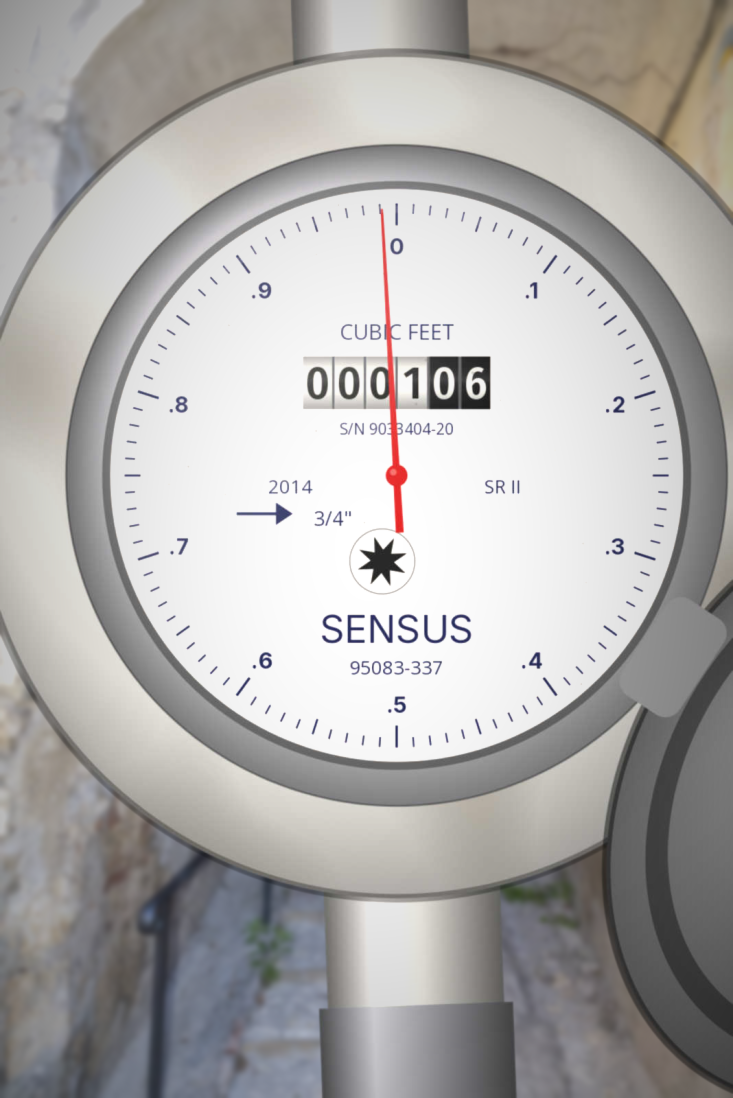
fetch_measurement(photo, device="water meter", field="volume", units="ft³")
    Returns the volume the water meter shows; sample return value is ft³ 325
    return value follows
ft³ 105.99
